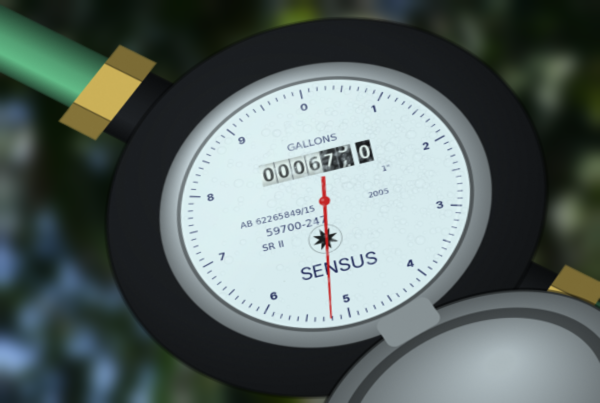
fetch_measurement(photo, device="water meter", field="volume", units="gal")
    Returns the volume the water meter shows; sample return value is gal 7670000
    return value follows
gal 6735.2
